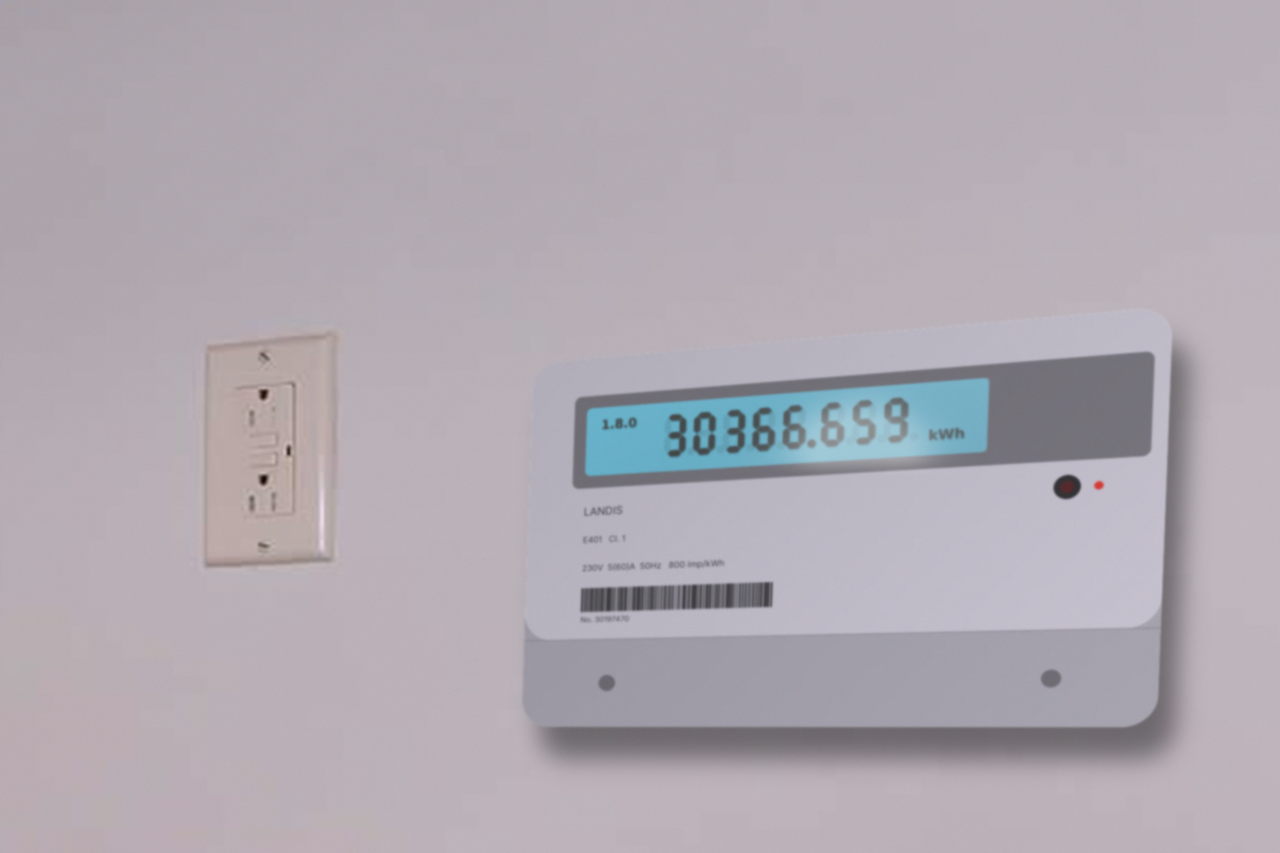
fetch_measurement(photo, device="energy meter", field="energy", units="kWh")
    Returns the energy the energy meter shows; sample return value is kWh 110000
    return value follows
kWh 30366.659
